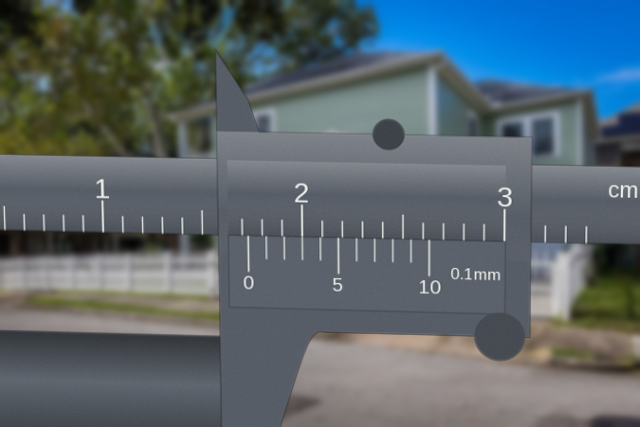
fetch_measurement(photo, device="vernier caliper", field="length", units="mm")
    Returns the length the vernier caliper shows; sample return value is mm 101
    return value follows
mm 17.3
